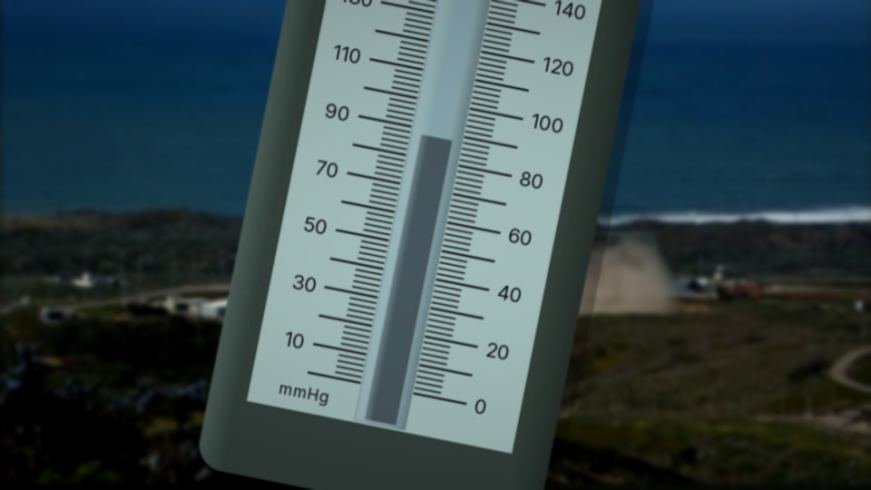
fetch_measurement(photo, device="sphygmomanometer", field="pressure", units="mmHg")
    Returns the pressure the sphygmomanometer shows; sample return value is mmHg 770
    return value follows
mmHg 88
